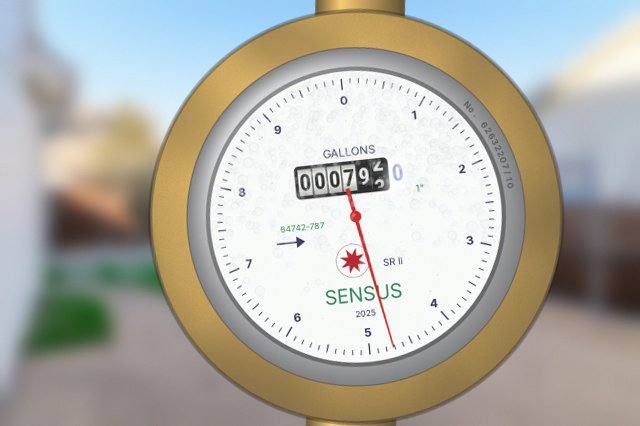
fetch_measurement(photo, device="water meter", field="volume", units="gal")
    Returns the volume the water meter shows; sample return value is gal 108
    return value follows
gal 7924.7
